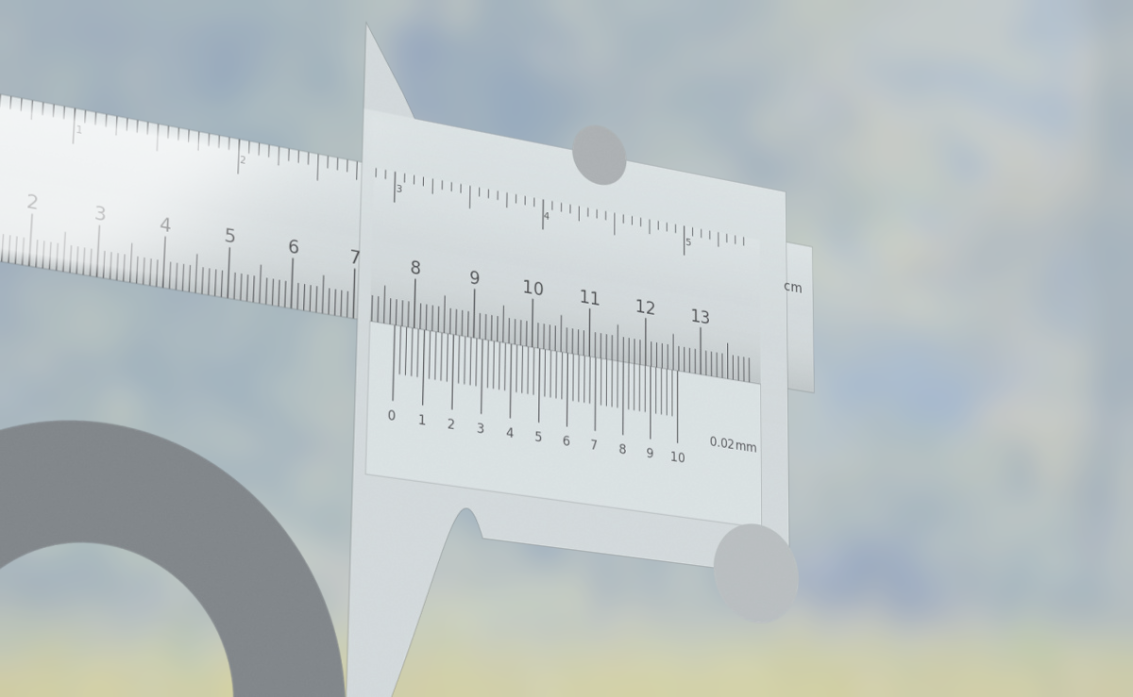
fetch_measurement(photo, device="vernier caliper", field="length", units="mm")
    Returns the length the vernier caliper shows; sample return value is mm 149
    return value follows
mm 76.8
